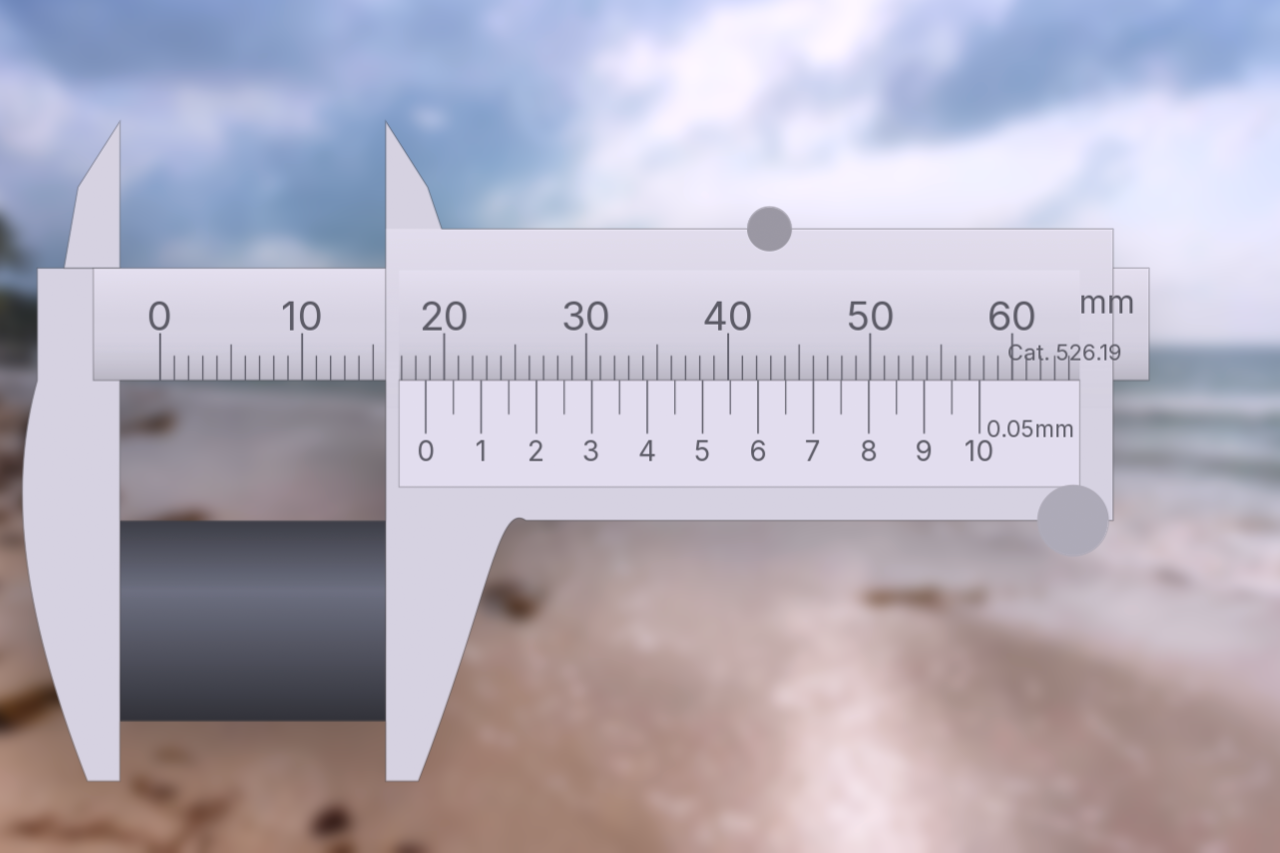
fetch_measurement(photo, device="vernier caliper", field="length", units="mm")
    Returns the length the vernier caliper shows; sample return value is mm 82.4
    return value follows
mm 18.7
